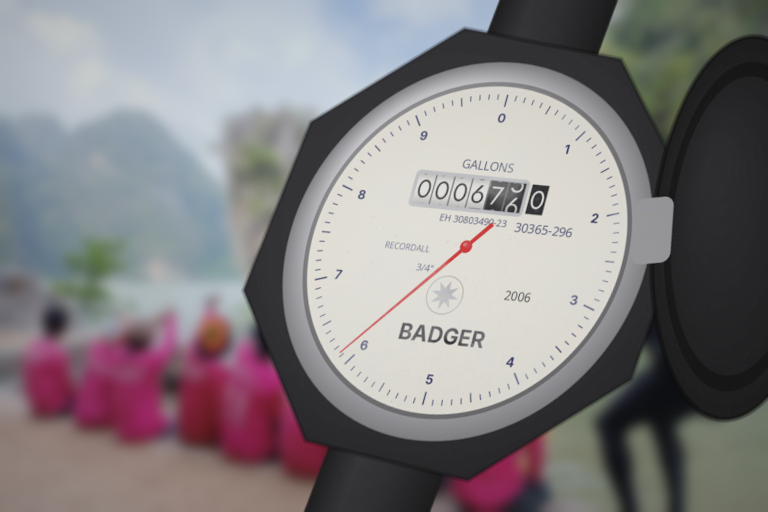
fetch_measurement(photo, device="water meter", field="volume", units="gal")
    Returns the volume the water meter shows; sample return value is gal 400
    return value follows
gal 6756.1
